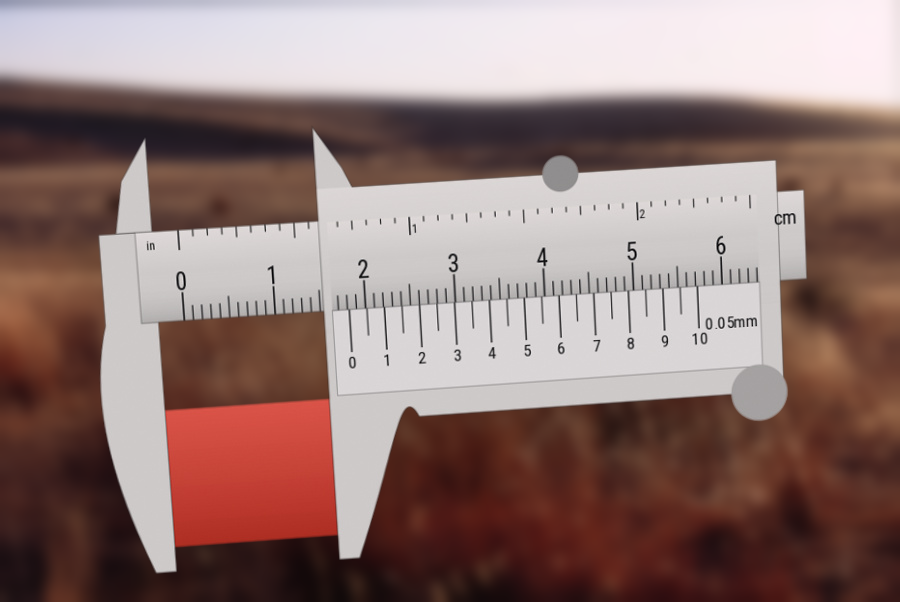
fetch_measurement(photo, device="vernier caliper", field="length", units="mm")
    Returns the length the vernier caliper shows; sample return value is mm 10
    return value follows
mm 18.2
